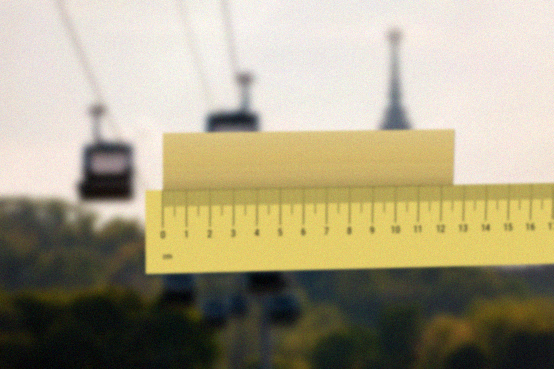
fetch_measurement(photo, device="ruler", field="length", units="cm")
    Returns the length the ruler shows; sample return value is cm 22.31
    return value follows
cm 12.5
